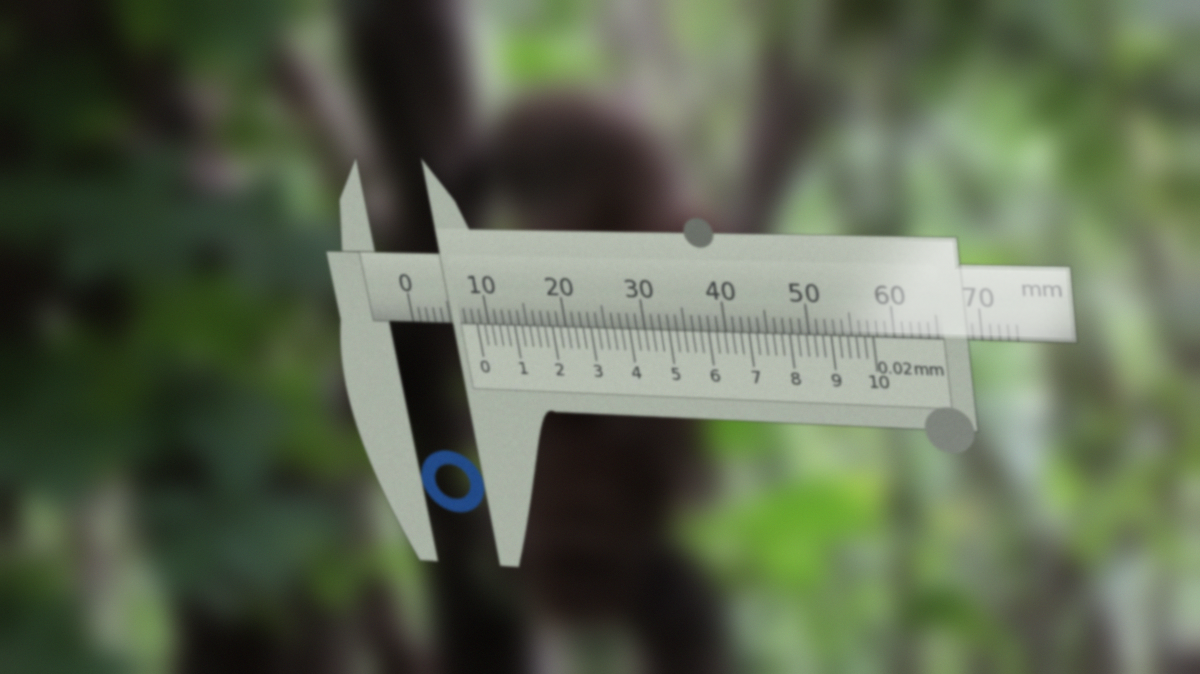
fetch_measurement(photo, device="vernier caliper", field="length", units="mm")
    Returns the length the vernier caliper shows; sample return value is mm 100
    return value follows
mm 8.5
